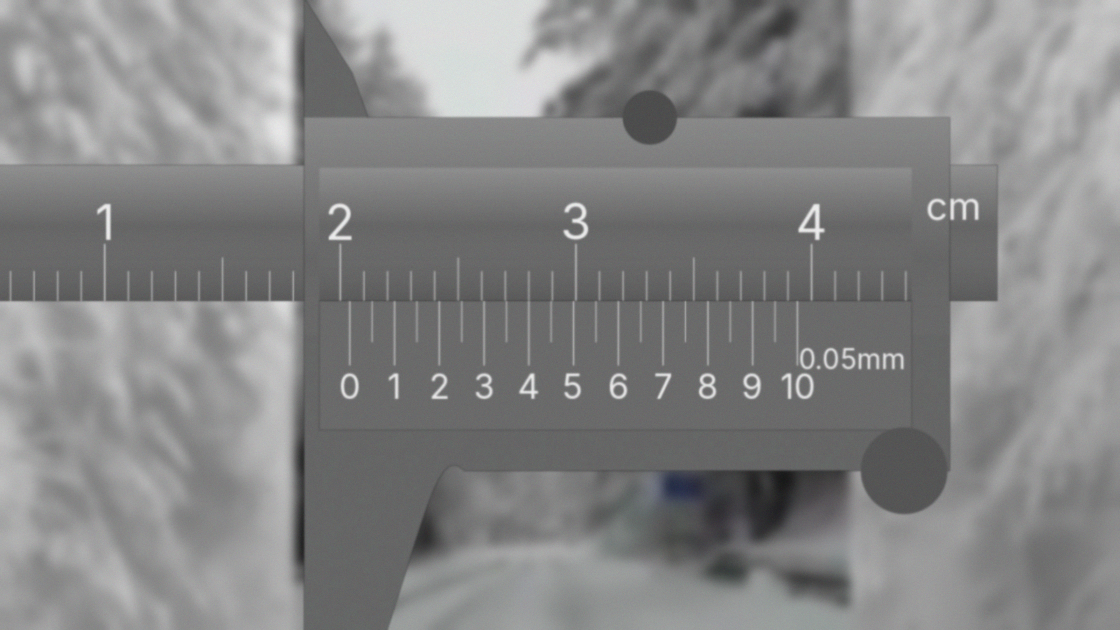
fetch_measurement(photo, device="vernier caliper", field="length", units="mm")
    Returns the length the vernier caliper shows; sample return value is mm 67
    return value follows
mm 20.4
